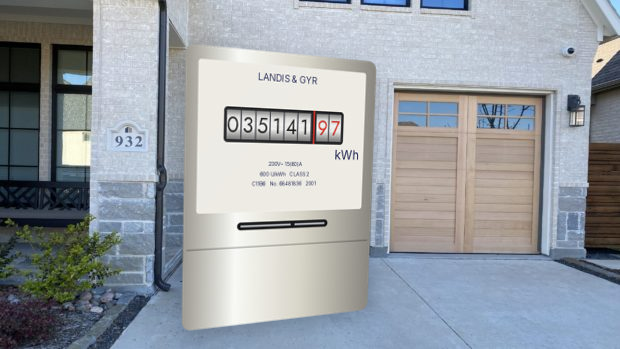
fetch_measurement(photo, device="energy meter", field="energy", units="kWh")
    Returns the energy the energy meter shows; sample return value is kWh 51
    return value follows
kWh 35141.97
